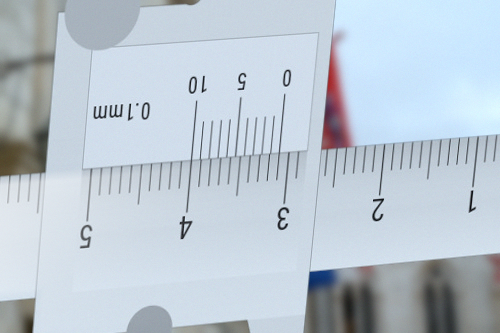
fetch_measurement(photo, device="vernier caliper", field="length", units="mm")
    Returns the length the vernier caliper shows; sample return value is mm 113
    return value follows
mm 31.0
